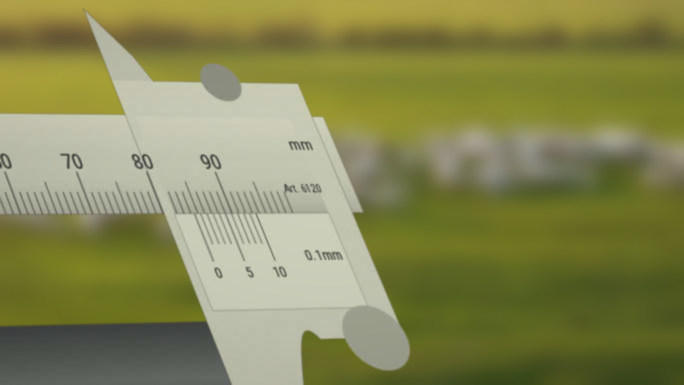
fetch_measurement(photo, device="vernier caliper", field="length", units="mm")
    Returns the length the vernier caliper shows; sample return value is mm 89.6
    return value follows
mm 84.5
